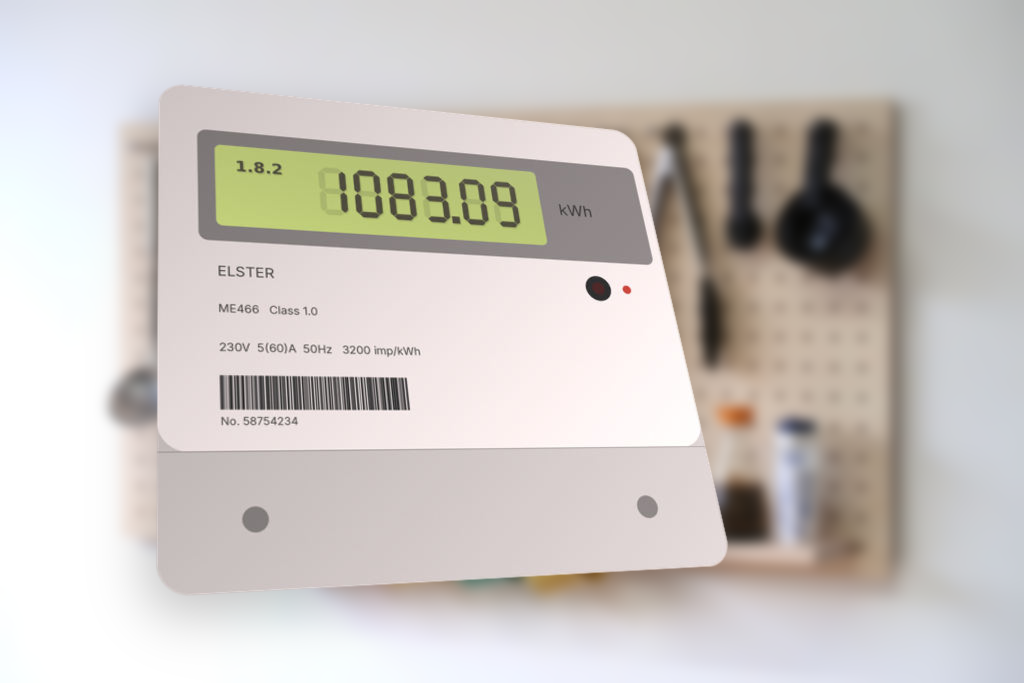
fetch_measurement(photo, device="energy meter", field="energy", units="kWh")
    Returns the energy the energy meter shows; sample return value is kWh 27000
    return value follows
kWh 1083.09
